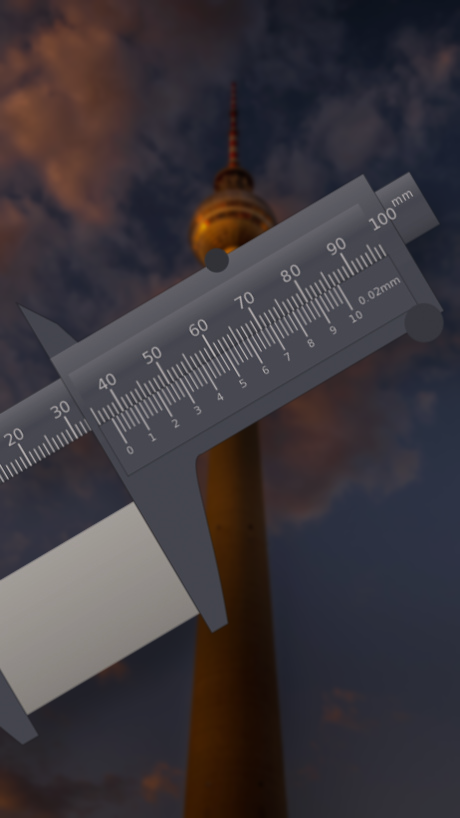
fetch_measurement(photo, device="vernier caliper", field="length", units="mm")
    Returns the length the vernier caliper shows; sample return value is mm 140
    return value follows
mm 37.5
